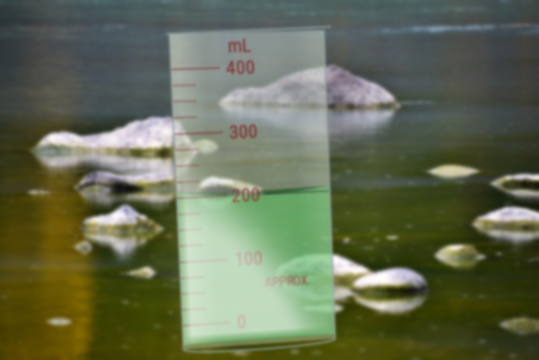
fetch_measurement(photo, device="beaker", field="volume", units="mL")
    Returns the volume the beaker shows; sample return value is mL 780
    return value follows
mL 200
